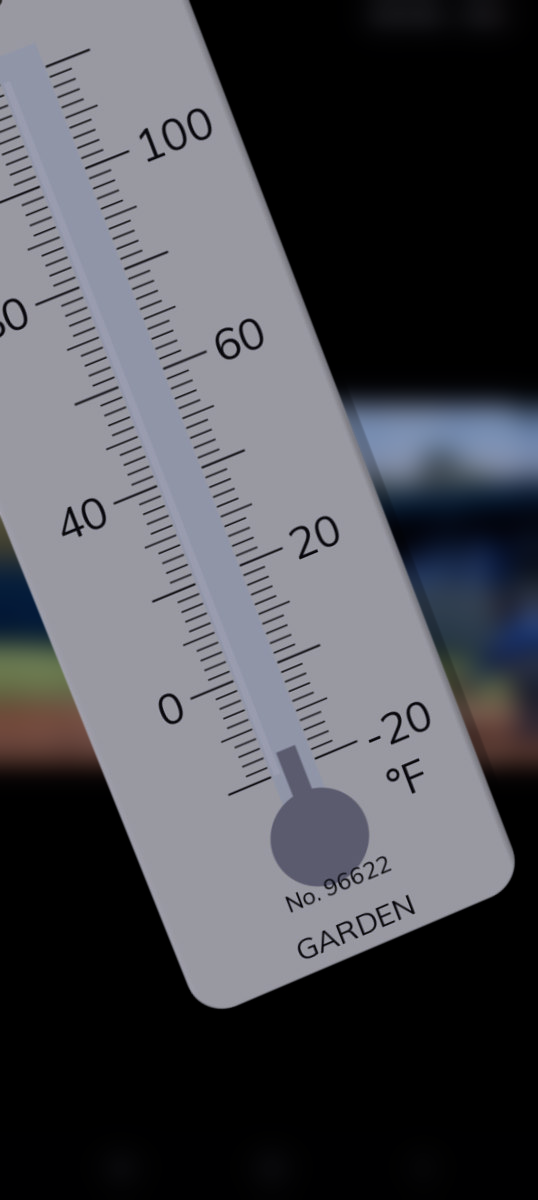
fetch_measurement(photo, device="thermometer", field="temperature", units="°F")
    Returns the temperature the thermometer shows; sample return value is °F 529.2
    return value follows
°F -16
